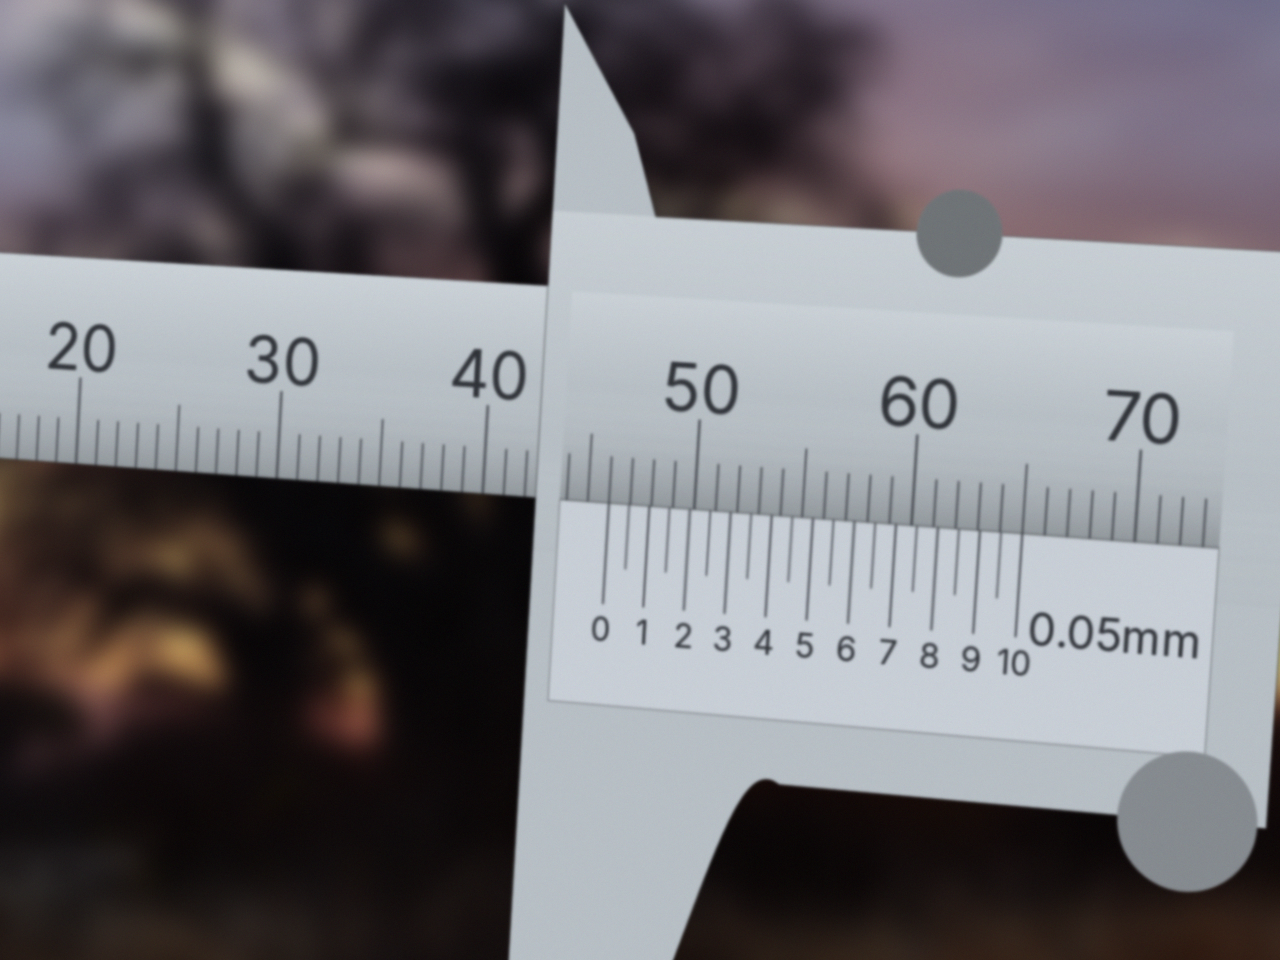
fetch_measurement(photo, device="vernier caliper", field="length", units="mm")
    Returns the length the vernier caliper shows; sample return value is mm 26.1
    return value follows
mm 46.0
